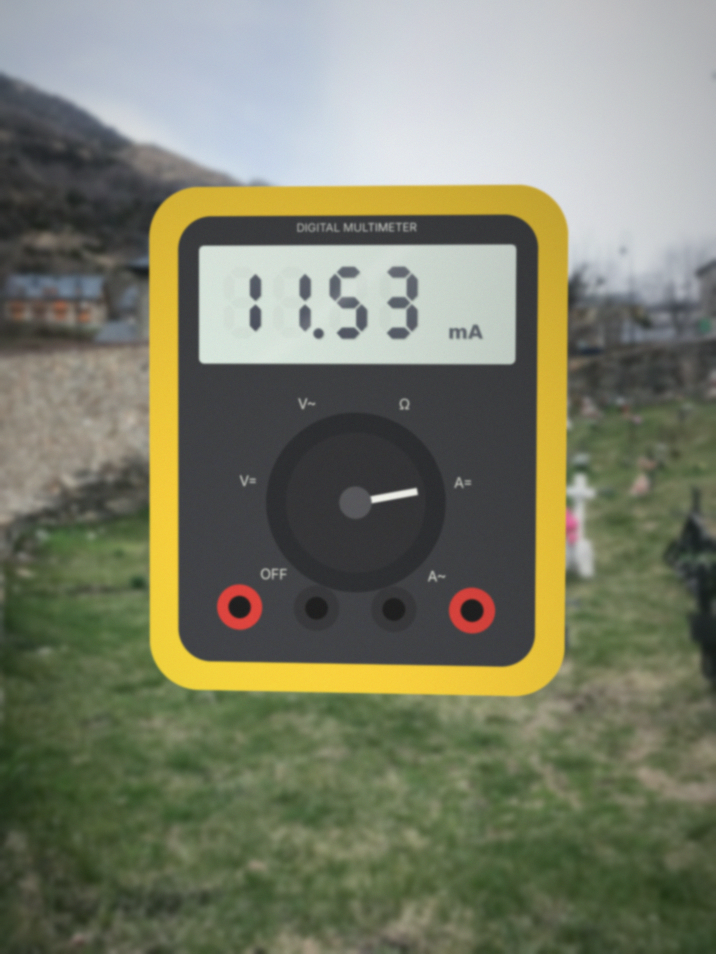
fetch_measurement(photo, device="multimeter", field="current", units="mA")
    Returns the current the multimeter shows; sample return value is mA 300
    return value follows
mA 11.53
